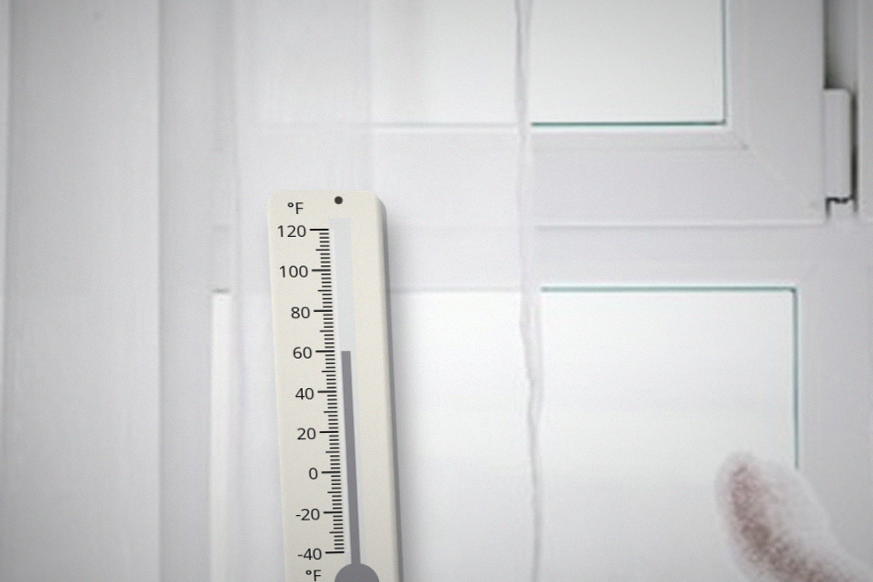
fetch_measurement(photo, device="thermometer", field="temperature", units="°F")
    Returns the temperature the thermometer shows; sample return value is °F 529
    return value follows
°F 60
